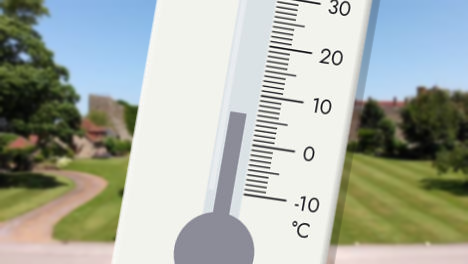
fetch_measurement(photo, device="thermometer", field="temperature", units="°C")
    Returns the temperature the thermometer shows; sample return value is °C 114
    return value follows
°C 6
